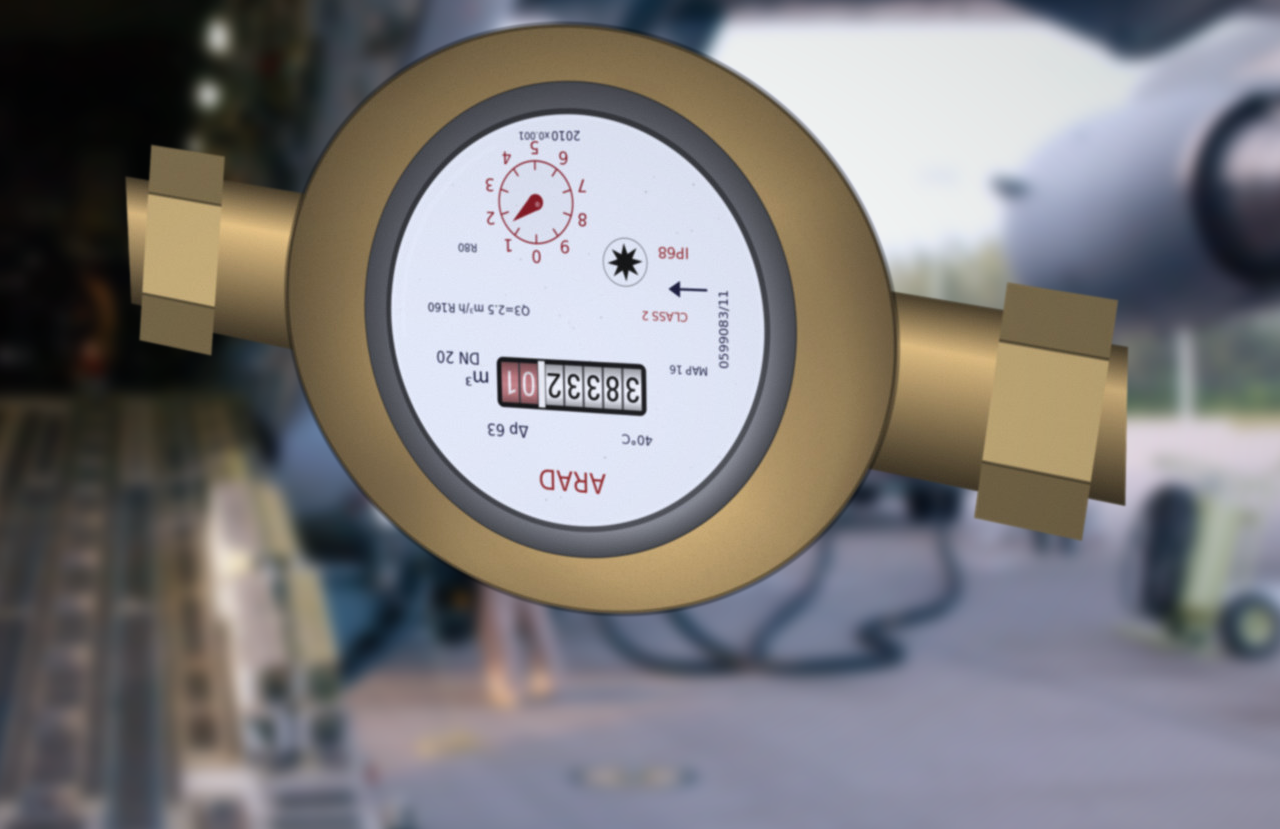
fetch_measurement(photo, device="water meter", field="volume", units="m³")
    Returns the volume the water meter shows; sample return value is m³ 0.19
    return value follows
m³ 38332.011
